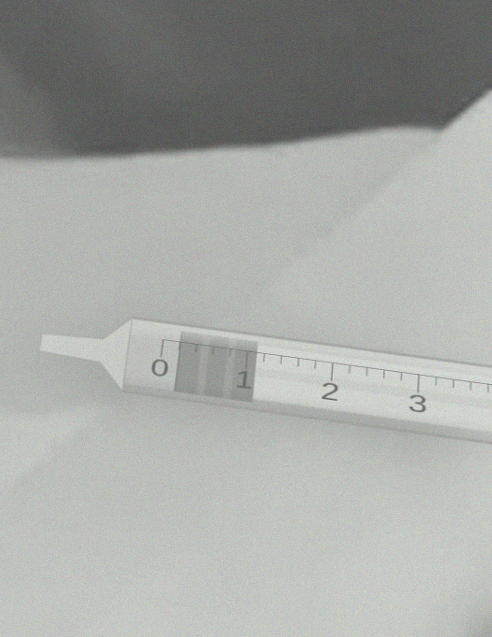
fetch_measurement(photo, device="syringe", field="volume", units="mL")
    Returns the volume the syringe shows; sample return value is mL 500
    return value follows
mL 0.2
